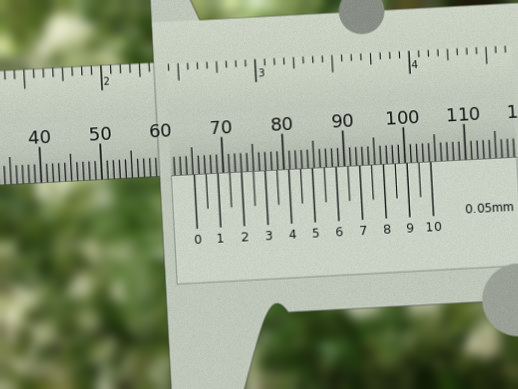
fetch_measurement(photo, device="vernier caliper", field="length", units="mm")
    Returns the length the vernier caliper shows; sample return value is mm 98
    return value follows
mm 65.2
